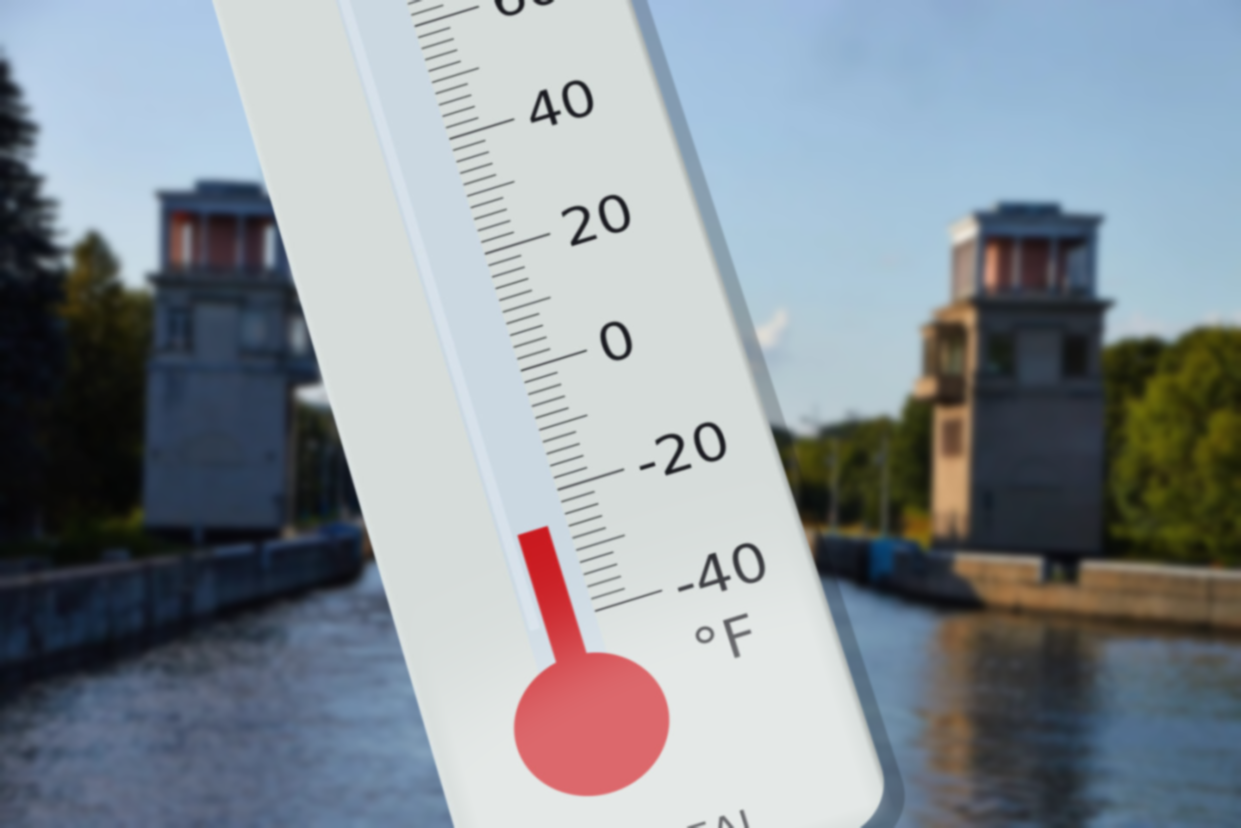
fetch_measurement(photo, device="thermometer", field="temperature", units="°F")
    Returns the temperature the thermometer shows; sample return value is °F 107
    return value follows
°F -25
